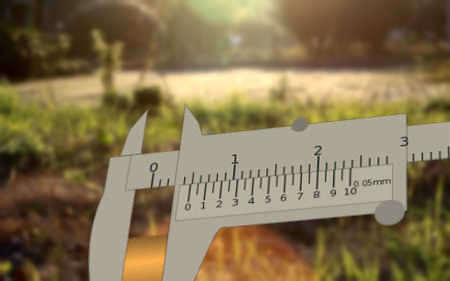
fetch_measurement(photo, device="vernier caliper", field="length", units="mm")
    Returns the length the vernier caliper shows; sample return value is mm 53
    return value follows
mm 4.8
